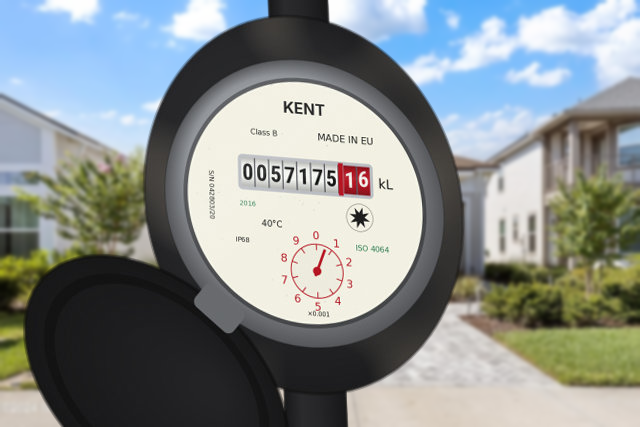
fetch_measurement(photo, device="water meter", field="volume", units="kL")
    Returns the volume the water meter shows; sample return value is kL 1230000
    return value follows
kL 57175.160
